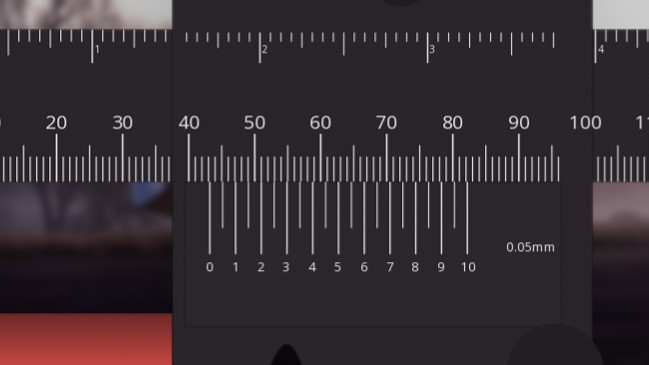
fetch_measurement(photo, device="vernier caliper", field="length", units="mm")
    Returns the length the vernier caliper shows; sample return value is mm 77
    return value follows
mm 43.2
